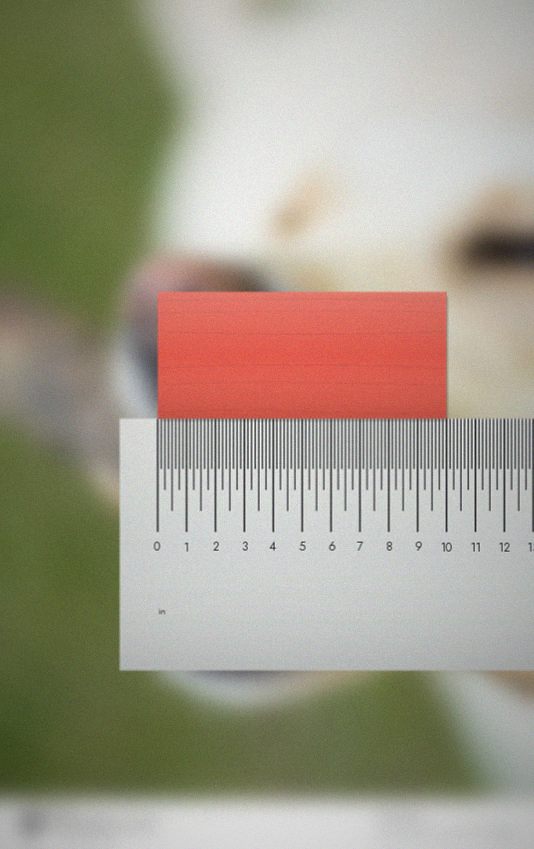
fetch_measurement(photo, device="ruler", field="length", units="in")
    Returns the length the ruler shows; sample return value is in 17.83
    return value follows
in 10
